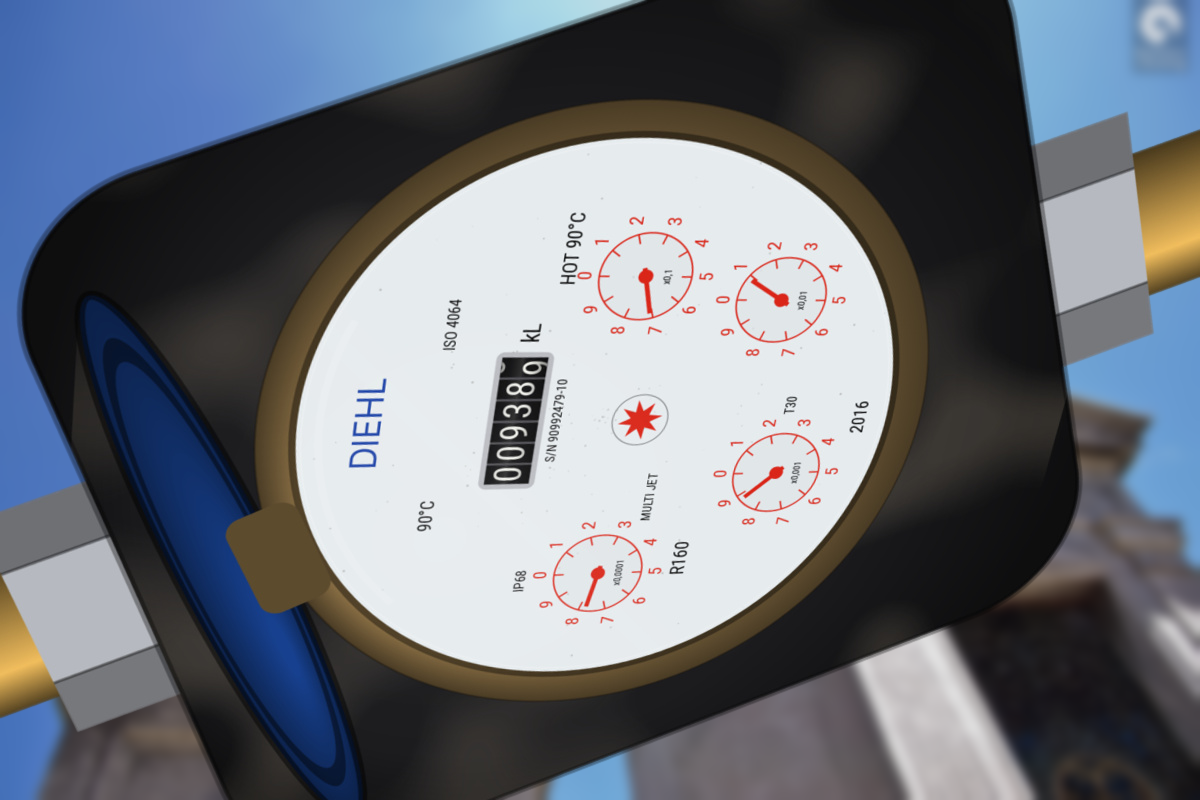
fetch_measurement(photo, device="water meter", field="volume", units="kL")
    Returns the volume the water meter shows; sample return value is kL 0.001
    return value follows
kL 9388.7087
